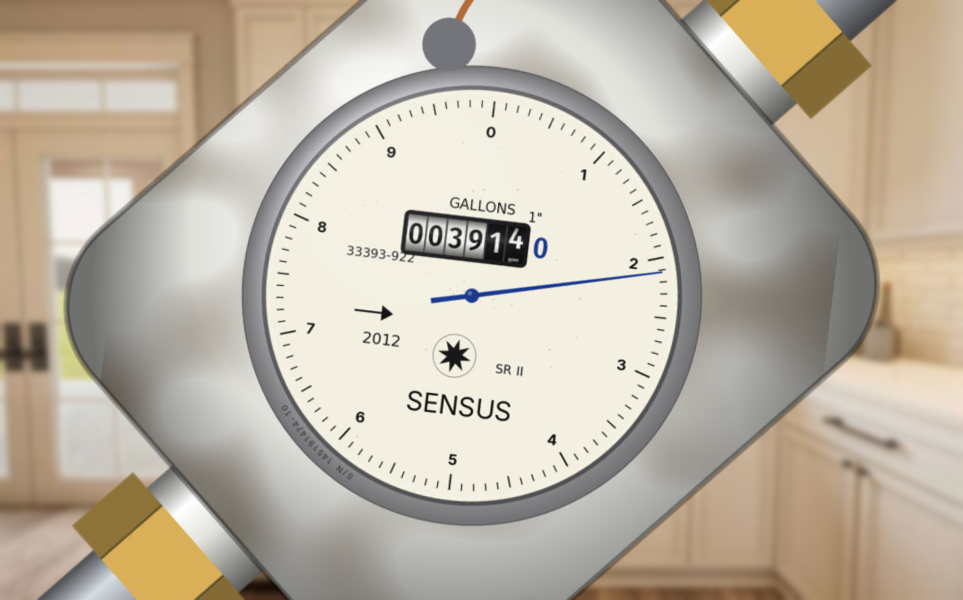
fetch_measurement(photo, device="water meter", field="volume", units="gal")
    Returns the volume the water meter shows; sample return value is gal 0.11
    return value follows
gal 39142.1
